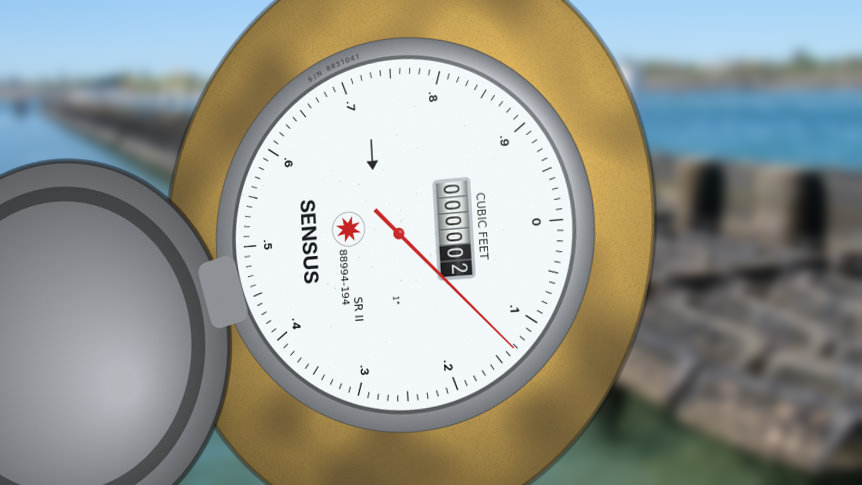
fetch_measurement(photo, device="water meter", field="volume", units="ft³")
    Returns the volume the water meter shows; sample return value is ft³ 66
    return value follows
ft³ 2.13
